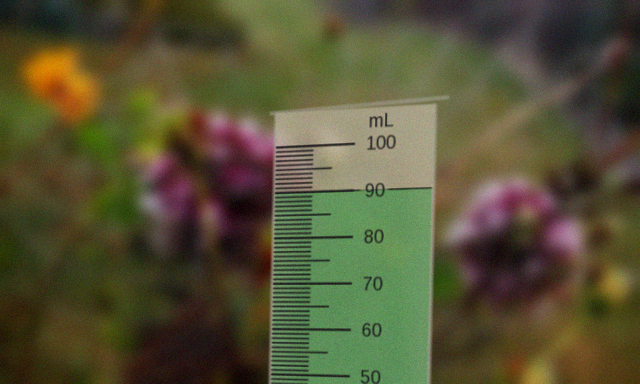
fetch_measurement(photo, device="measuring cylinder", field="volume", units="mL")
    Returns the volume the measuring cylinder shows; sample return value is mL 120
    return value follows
mL 90
